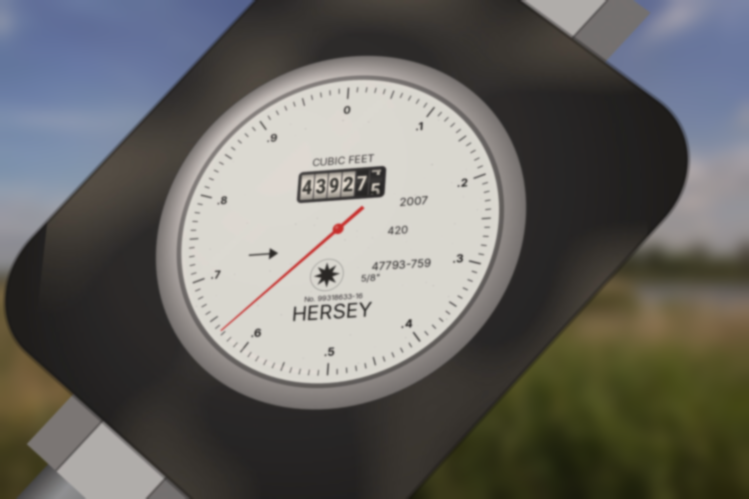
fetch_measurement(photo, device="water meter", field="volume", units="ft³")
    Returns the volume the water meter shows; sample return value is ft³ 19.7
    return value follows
ft³ 439274.63
